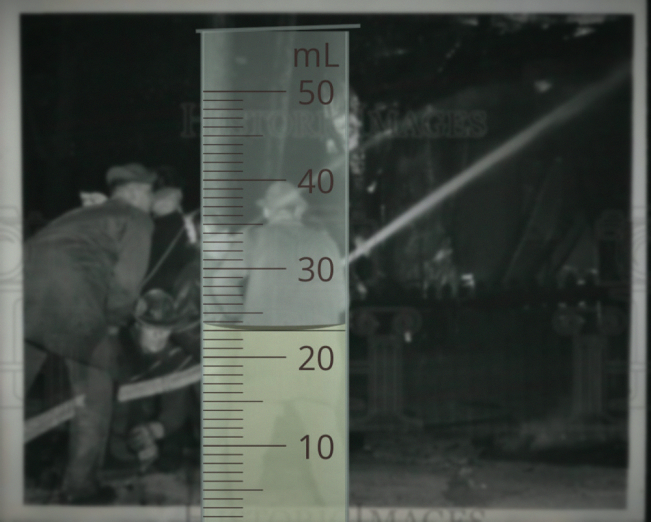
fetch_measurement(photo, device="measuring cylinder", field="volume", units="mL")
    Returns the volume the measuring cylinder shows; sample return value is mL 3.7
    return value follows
mL 23
